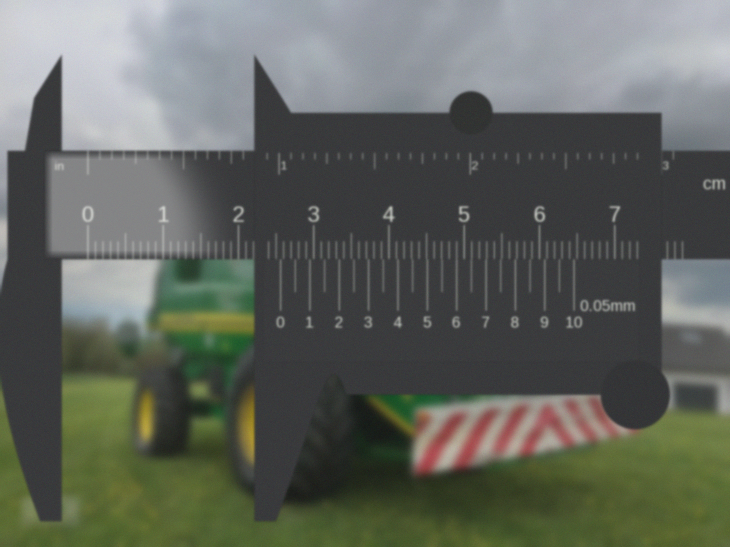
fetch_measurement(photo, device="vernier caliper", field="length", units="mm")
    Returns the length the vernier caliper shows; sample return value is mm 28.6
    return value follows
mm 25.6
